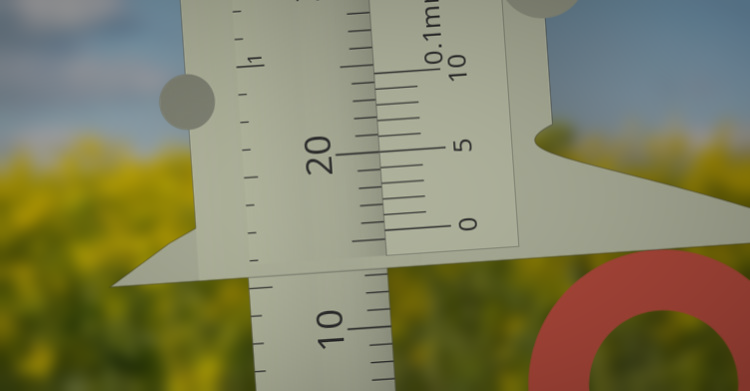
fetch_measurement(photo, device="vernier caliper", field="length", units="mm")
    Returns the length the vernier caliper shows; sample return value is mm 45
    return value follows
mm 15.5
